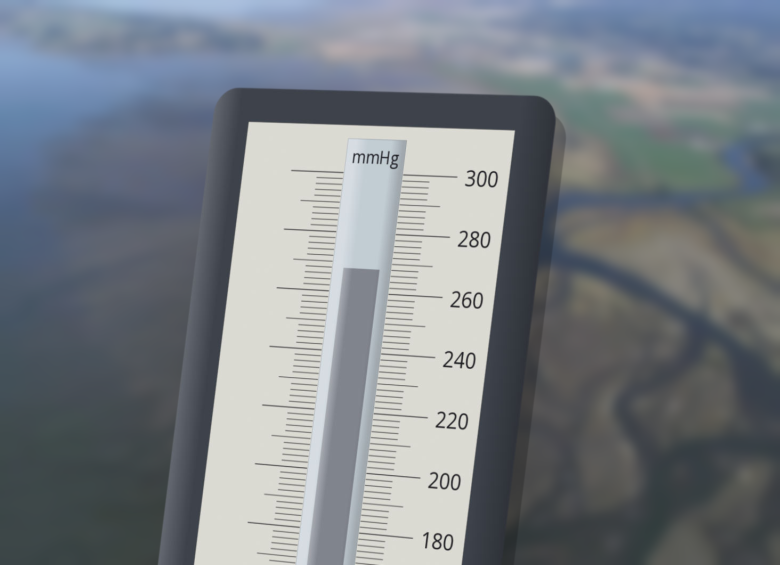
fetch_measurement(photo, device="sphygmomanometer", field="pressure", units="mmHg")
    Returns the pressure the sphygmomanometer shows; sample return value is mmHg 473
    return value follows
mmHg 268
